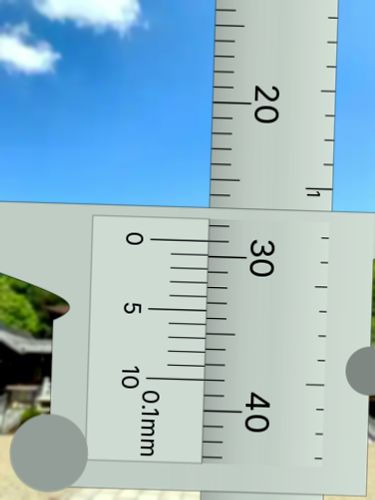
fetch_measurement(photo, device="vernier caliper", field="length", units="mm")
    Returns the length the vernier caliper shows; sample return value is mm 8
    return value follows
mm 29.0
